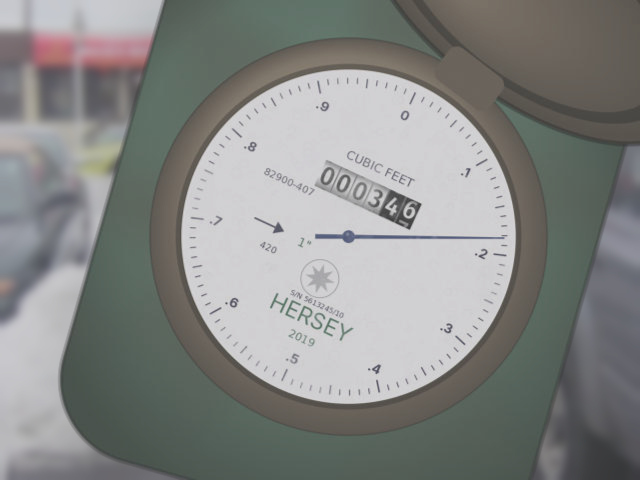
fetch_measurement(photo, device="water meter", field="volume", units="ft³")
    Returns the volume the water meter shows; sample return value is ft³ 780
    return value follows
ft³ 346.18
